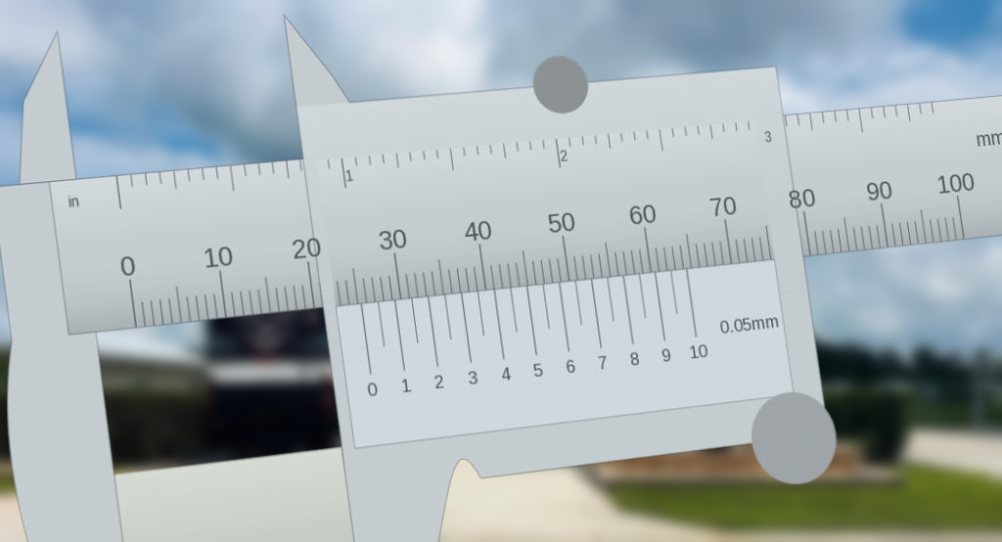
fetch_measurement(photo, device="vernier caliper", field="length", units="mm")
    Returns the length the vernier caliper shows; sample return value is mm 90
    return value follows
mm 25.4
